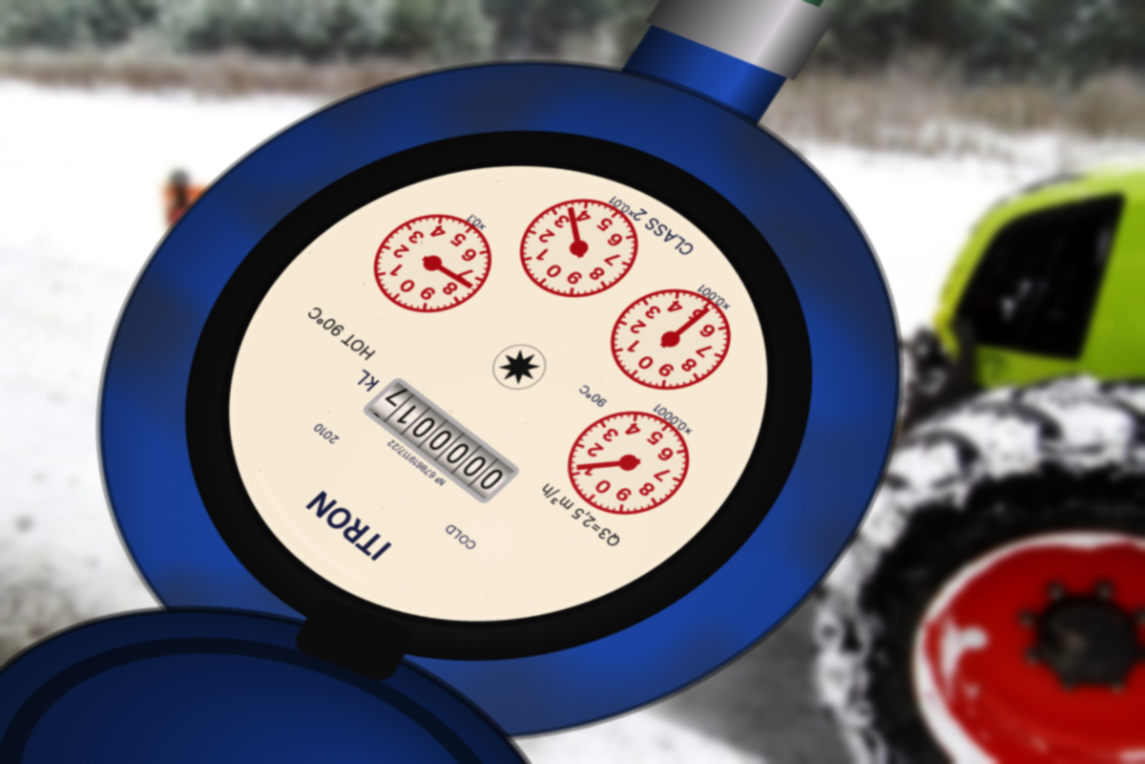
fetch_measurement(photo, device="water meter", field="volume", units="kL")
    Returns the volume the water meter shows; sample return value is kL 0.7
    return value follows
kL 16.7351
